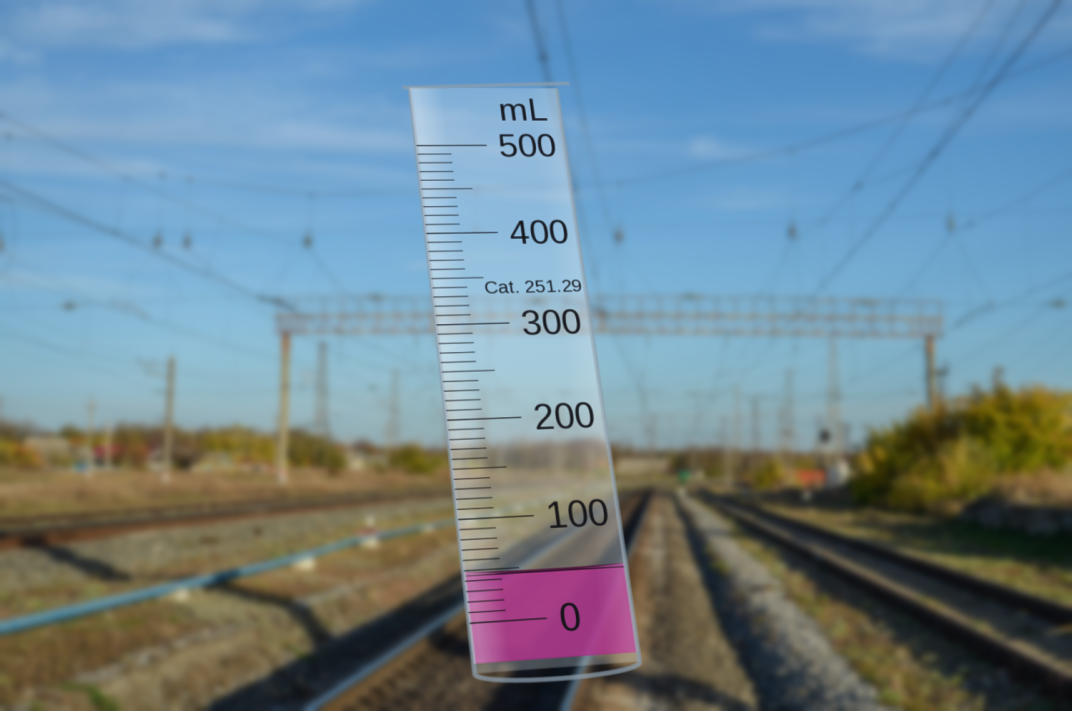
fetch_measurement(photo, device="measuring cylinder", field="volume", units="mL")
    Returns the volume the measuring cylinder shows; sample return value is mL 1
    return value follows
mL 45
